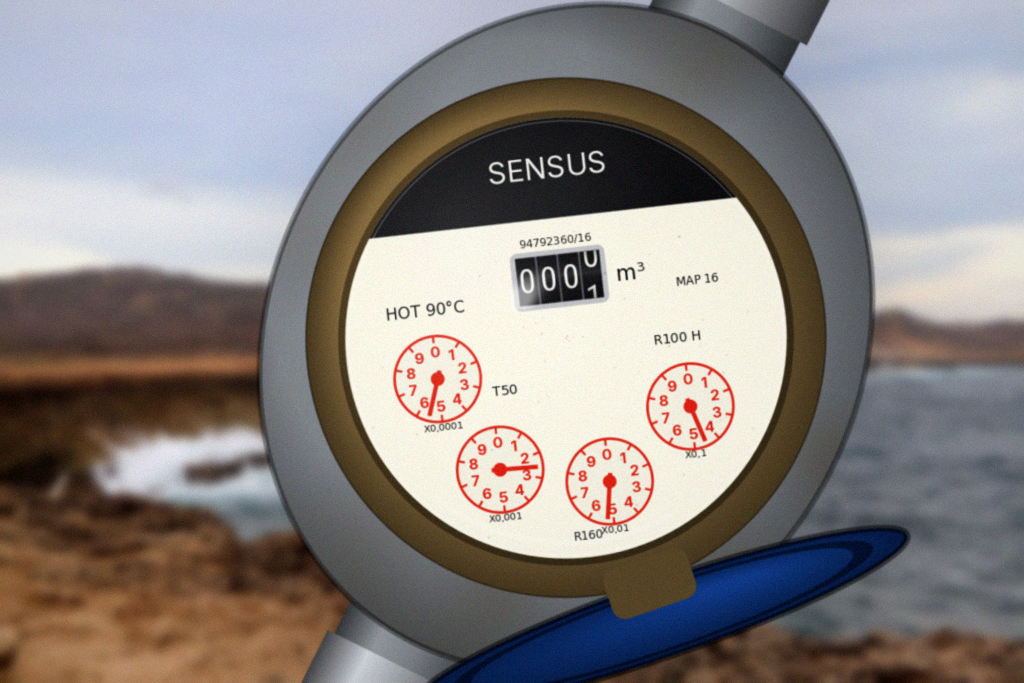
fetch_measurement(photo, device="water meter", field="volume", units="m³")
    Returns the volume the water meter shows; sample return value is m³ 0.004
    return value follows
m³ 0.4525
